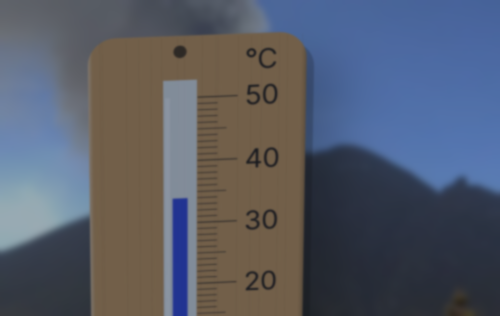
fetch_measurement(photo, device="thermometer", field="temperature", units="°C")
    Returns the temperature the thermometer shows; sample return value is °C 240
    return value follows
°C 34
